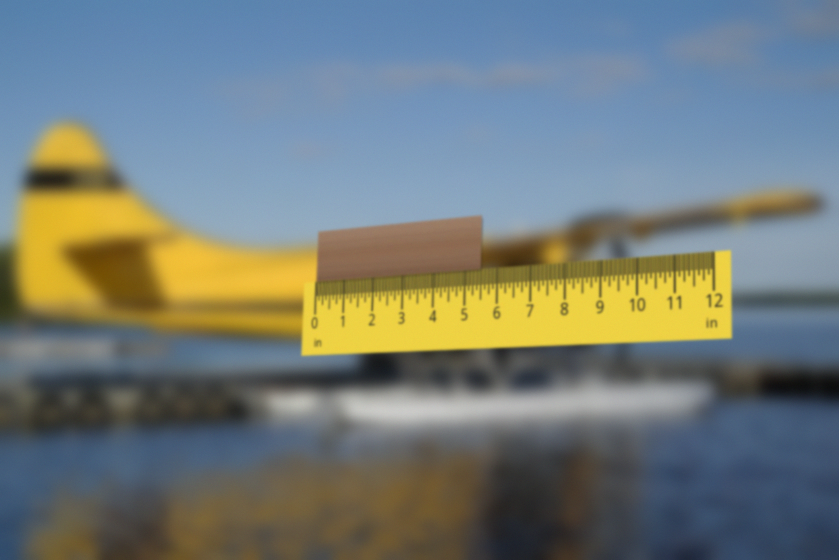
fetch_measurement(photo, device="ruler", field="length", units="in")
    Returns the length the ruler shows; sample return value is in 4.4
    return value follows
in 5.5
